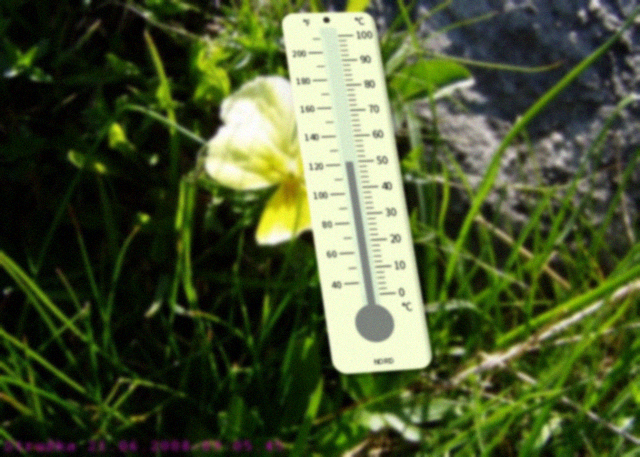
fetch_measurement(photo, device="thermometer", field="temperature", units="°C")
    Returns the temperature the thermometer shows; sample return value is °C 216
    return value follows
°C 50
